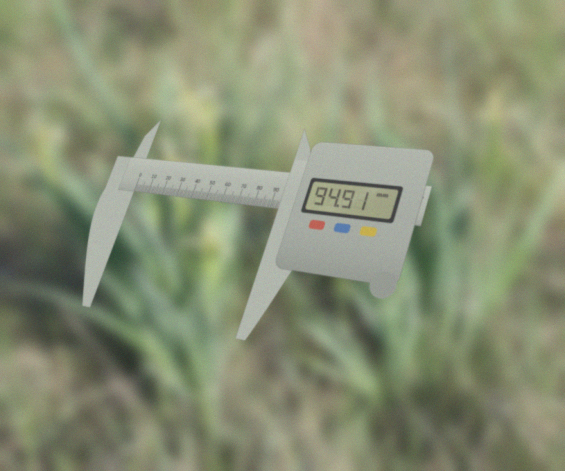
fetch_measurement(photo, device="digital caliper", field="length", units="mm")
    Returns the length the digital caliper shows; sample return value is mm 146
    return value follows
mm 94.91
